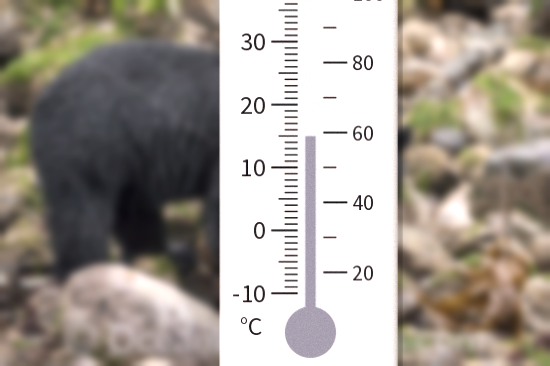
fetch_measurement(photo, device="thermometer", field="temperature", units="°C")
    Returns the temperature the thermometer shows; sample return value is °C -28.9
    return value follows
°C 15
